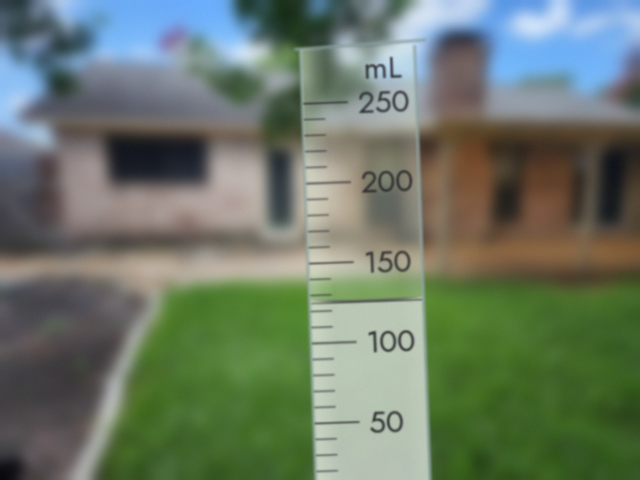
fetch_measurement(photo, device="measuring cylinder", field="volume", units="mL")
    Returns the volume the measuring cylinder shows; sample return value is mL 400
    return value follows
mL 125
